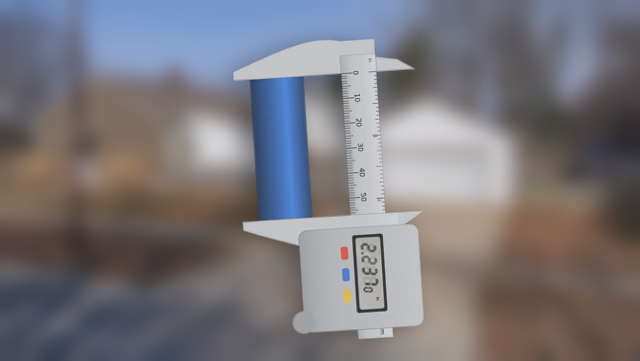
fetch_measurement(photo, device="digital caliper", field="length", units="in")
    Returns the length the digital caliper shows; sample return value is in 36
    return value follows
in 2.2370
